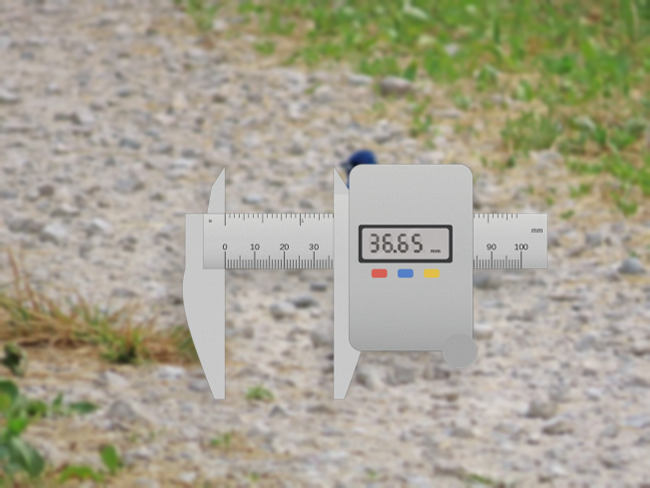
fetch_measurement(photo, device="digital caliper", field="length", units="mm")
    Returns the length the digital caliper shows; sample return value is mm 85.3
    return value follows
mm 36.65
